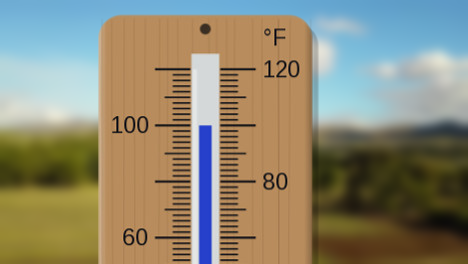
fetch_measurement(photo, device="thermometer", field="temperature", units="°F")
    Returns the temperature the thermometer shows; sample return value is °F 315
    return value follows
°F 100
